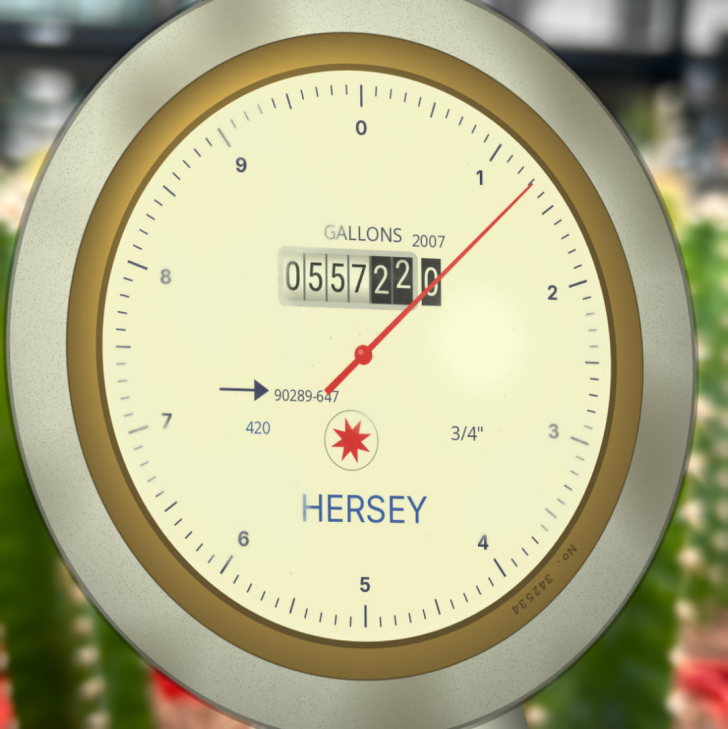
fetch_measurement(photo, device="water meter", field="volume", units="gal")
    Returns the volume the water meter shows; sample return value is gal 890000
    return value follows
gal 557221.3
